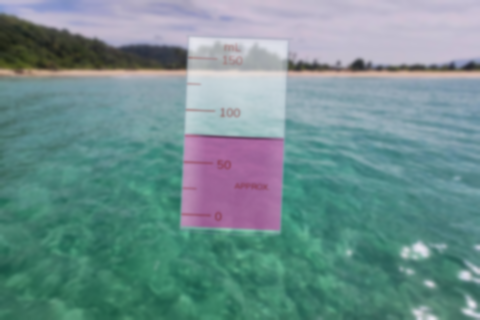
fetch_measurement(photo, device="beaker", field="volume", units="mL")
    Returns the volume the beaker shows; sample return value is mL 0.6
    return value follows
mL 75
